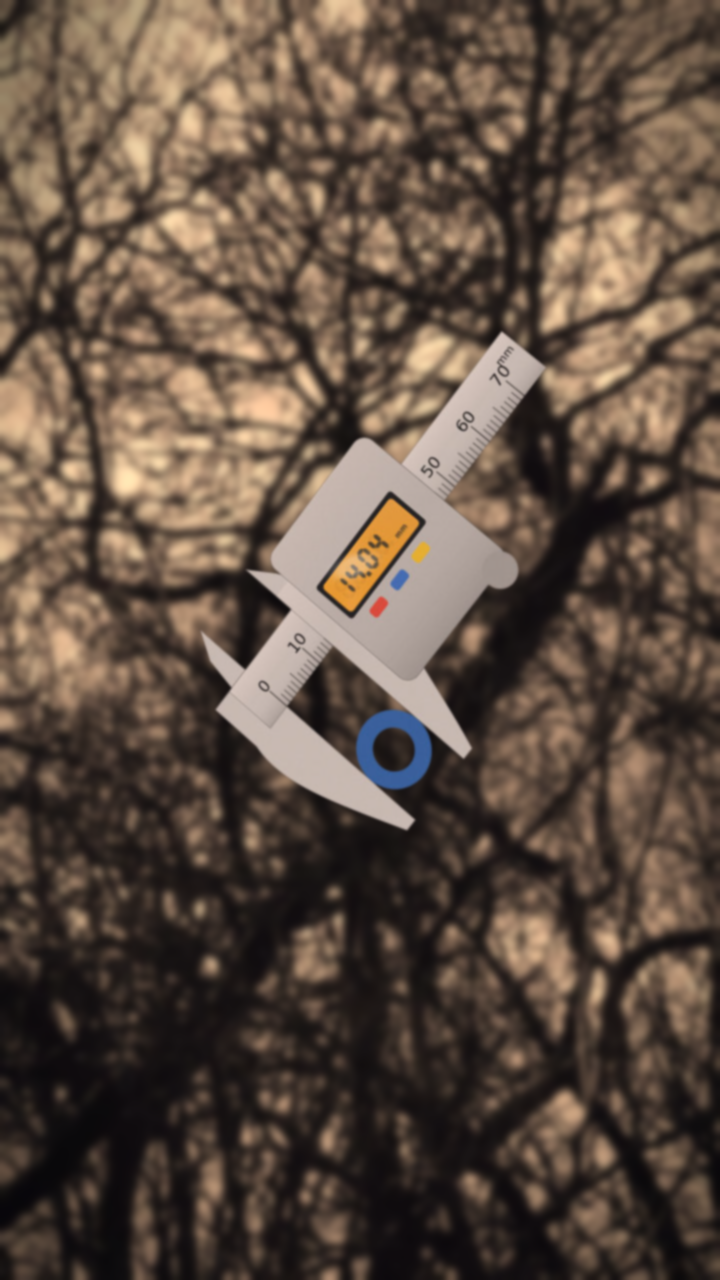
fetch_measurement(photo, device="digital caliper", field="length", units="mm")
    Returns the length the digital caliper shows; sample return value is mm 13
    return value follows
mm 14.04
